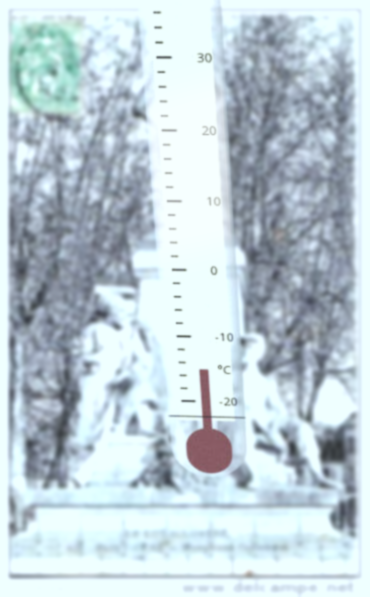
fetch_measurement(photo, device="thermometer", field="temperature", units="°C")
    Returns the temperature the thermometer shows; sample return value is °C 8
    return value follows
°C -15
